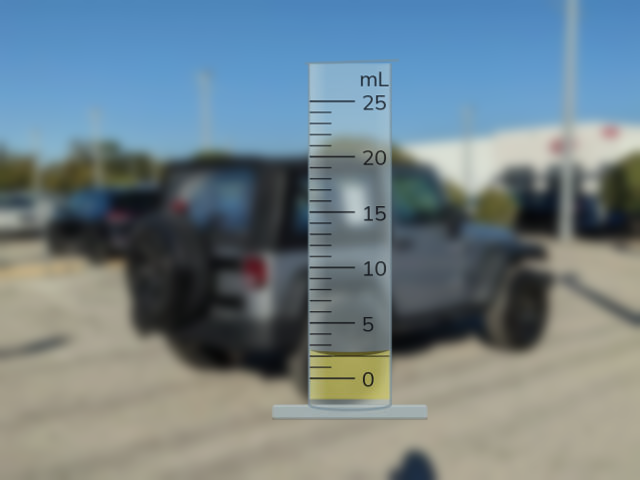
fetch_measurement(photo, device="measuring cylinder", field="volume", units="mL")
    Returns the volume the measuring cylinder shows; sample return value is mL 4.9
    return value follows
mL 2
